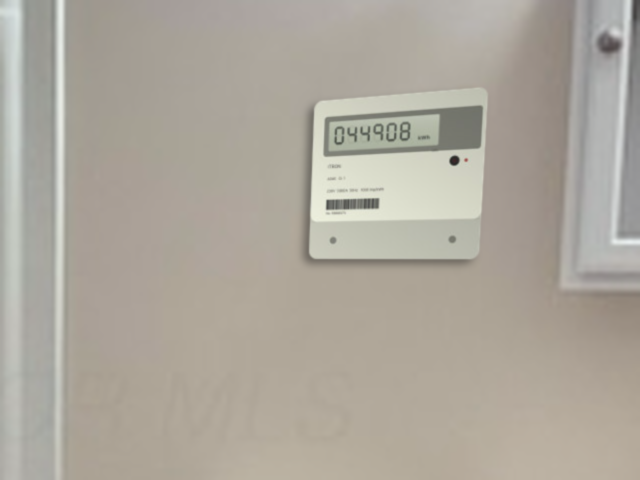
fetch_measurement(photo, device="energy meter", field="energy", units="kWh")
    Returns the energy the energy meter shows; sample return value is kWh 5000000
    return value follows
kWh 44908
